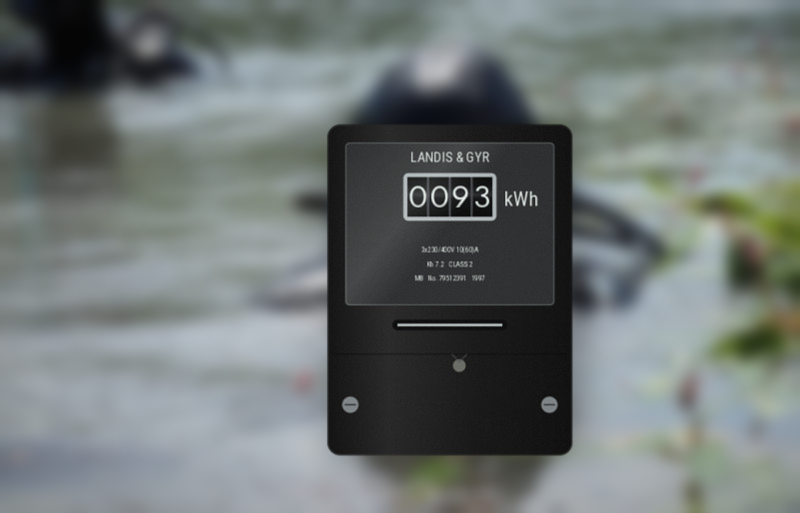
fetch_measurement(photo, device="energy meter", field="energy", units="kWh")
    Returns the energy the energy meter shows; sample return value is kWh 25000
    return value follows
kWh 93
